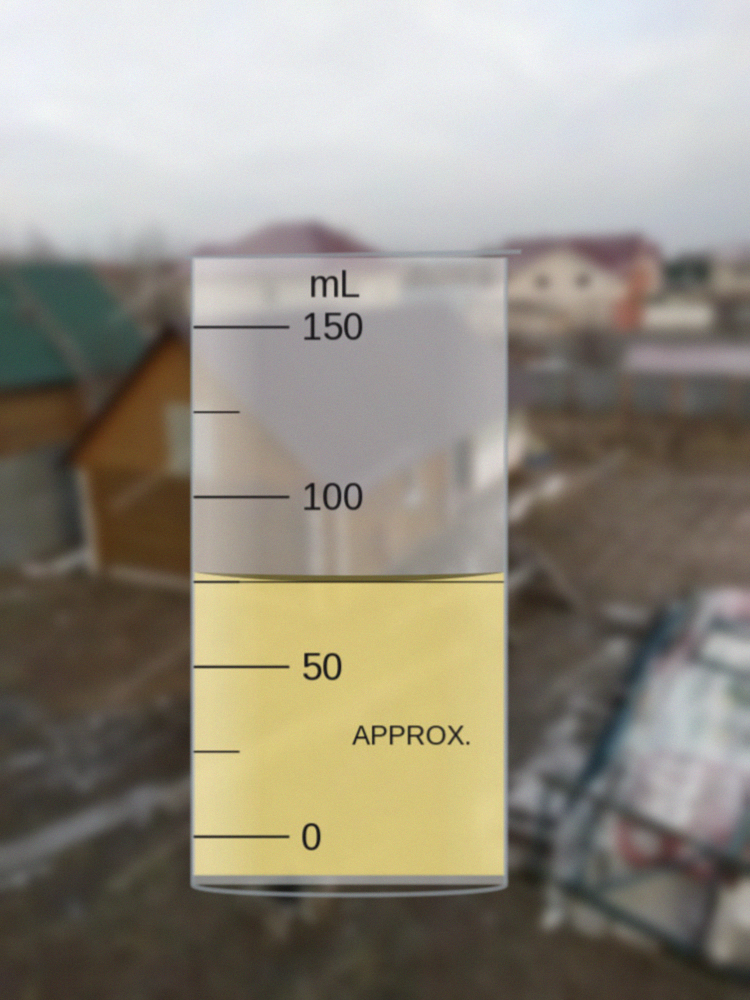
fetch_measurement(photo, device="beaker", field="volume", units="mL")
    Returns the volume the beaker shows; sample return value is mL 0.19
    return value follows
mL 75
